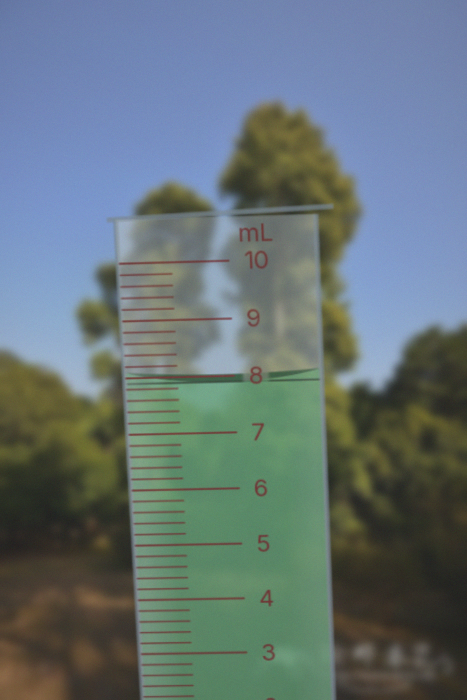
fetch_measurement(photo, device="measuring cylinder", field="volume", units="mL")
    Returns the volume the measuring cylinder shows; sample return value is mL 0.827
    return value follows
mL 7.9
